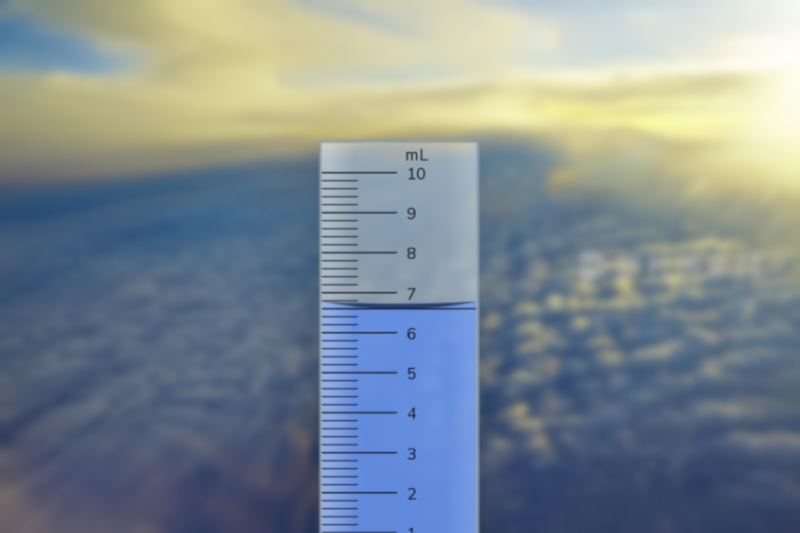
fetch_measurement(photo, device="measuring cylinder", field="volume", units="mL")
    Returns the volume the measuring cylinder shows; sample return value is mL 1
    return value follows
mL 6.6
